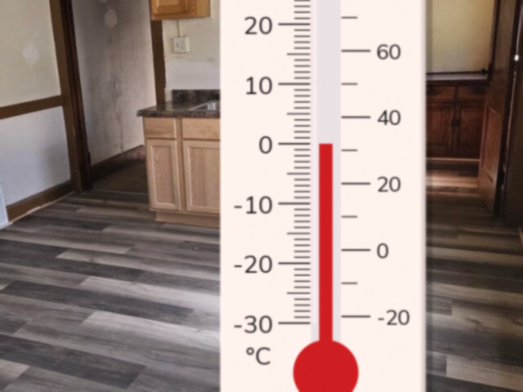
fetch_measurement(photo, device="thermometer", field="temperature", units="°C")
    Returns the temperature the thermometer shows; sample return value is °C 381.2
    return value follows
°C 0
